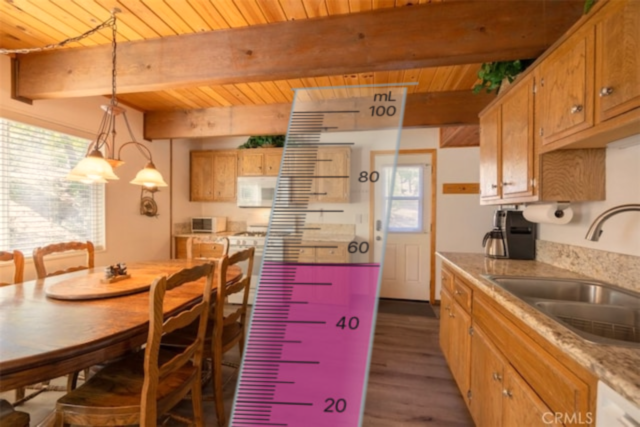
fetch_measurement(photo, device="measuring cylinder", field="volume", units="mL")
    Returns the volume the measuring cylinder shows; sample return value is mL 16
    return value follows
mL 55
